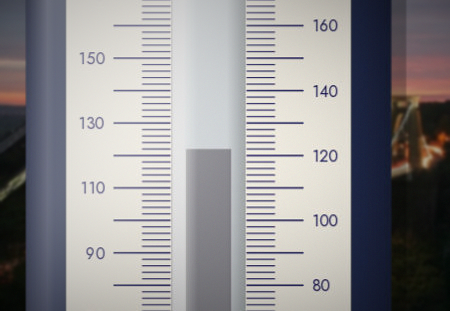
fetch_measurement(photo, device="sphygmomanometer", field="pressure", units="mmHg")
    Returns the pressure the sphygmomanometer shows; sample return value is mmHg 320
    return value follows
mmHg 122
